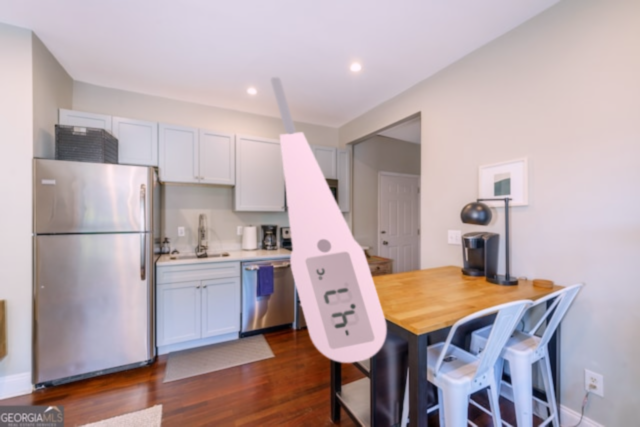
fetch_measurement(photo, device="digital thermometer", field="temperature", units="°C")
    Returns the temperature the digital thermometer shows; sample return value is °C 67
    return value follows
°C -4.7
